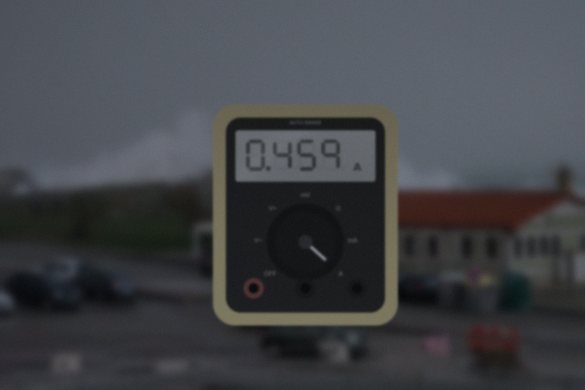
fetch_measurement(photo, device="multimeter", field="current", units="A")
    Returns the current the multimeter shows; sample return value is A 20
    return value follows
A 0.459
